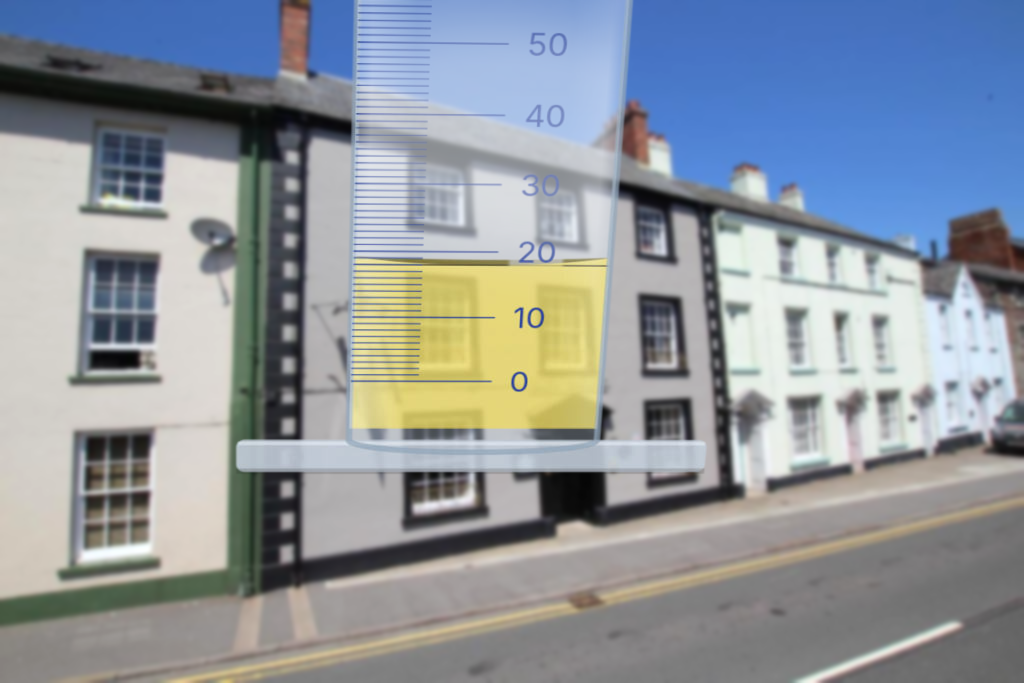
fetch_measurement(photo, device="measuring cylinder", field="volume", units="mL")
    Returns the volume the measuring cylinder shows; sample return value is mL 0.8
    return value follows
mL 18
